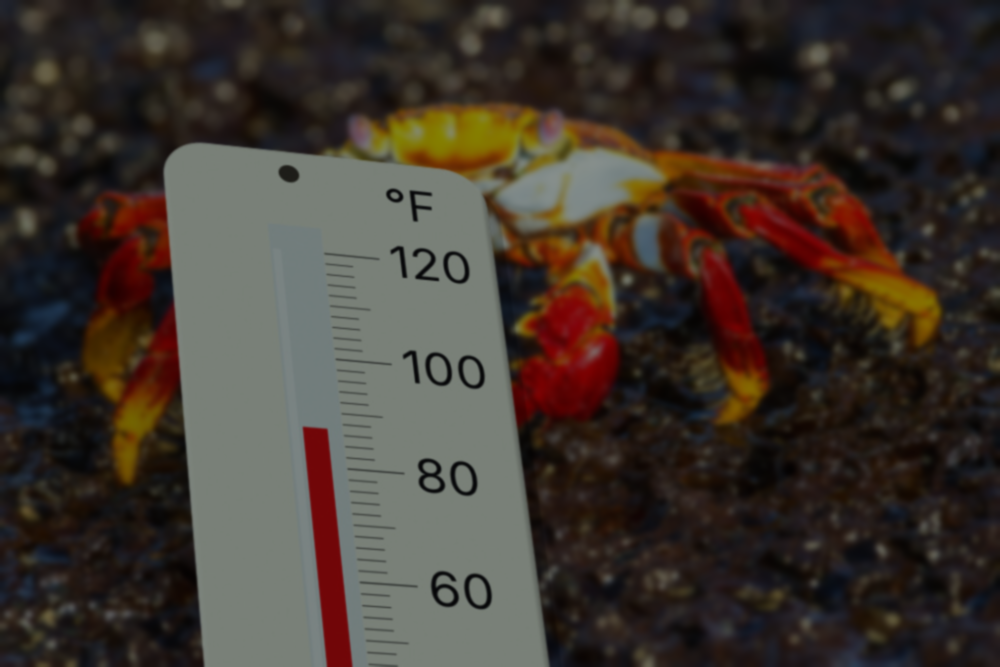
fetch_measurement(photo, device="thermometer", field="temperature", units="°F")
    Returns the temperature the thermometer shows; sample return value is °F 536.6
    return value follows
°F 87
